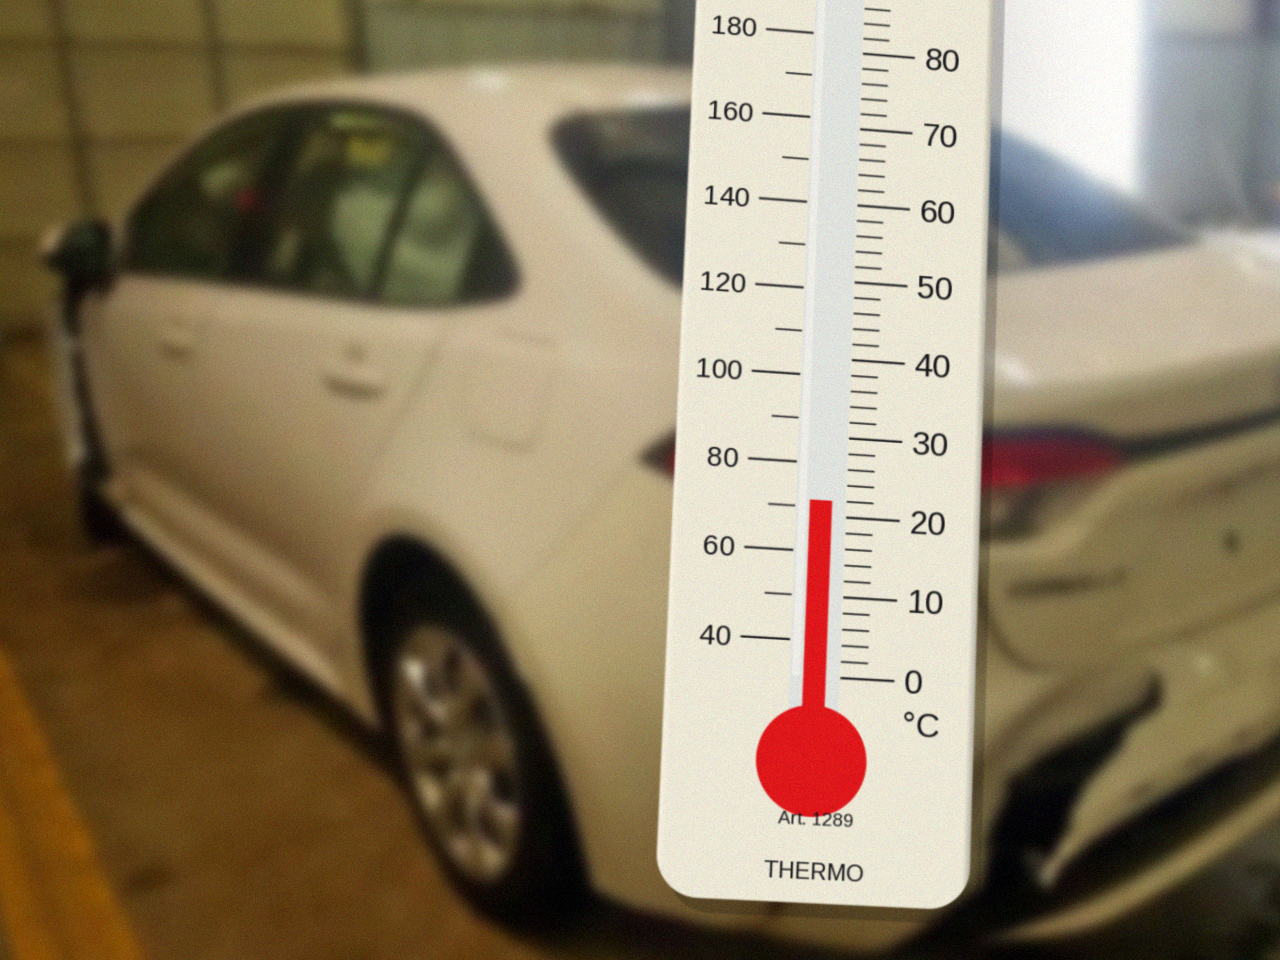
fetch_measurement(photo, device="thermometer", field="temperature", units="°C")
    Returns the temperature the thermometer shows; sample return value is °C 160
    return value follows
°C 22
